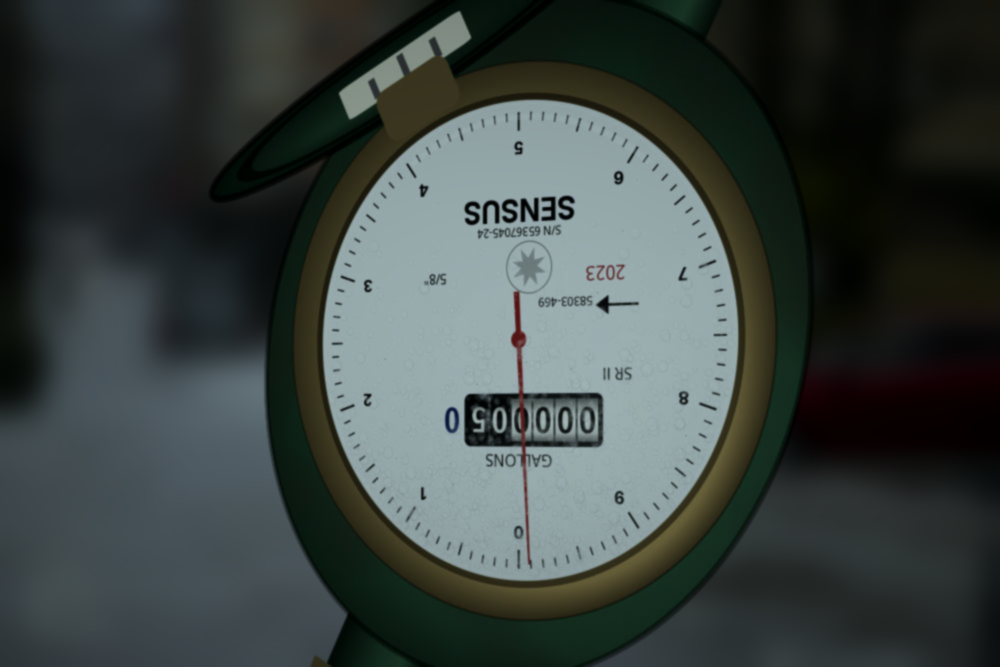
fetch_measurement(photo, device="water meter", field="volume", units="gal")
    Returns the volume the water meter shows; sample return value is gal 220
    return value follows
gal 49.9
